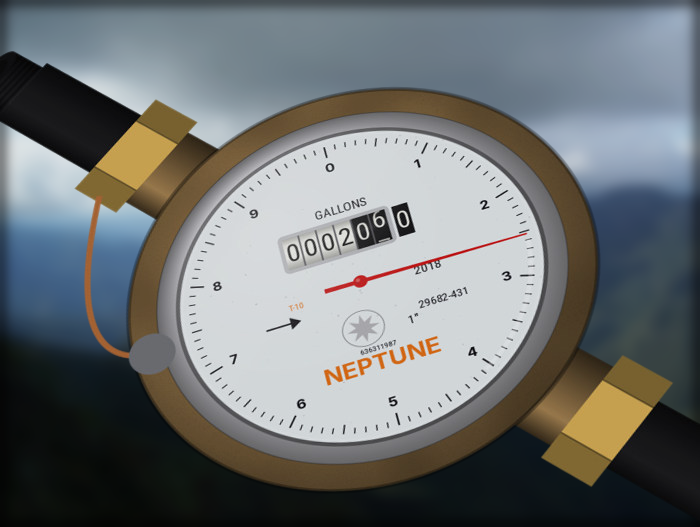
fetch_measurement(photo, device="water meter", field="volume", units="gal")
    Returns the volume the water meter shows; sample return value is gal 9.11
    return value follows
gal 2062.5
